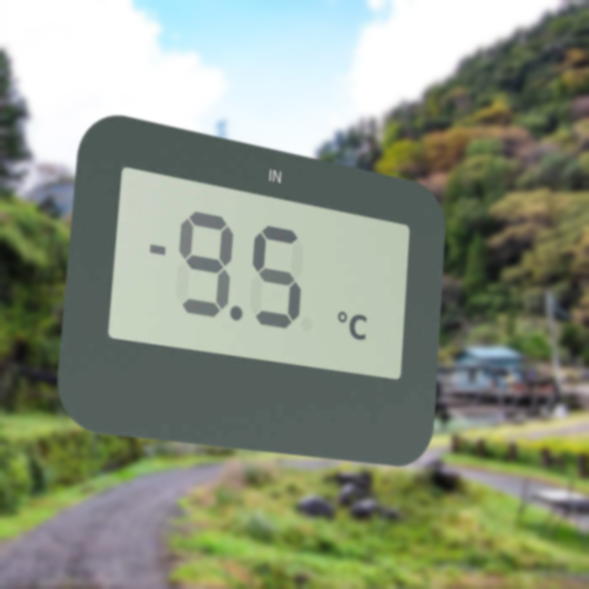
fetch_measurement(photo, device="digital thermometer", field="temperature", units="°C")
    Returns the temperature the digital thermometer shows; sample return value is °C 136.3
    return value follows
°C -9.5
